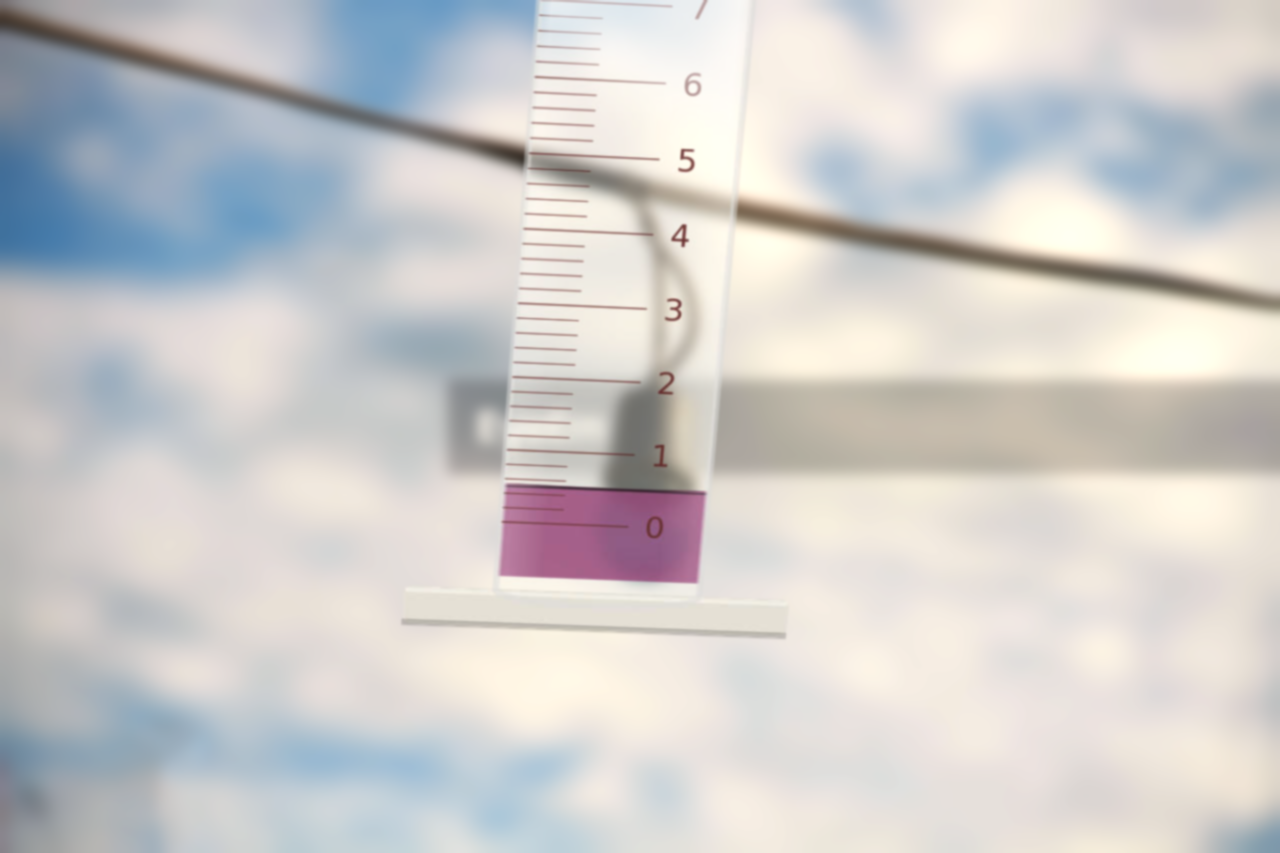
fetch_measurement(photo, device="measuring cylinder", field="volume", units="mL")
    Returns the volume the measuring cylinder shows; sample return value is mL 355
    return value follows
mL 0.5
